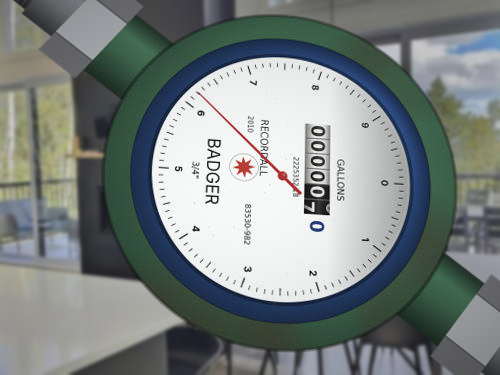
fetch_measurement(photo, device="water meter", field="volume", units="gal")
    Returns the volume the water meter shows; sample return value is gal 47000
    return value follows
gal 66.2
